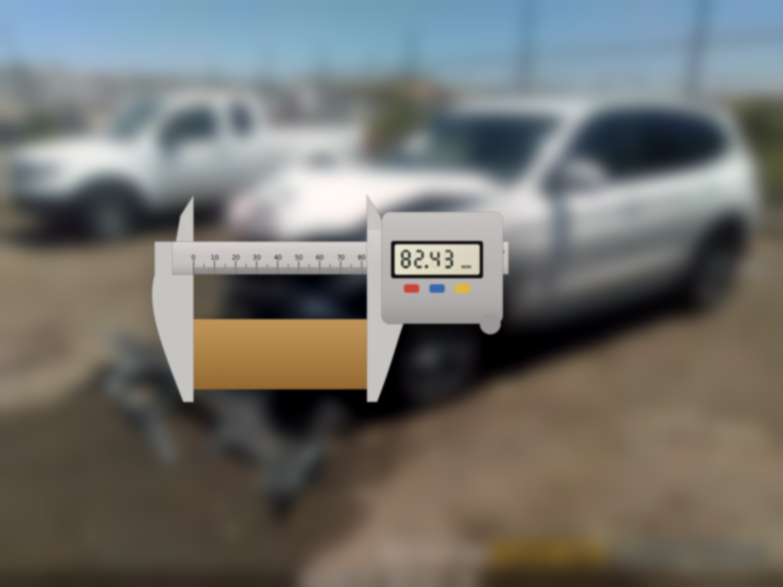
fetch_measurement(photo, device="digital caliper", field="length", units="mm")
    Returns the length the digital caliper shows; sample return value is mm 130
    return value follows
mm 82.43
